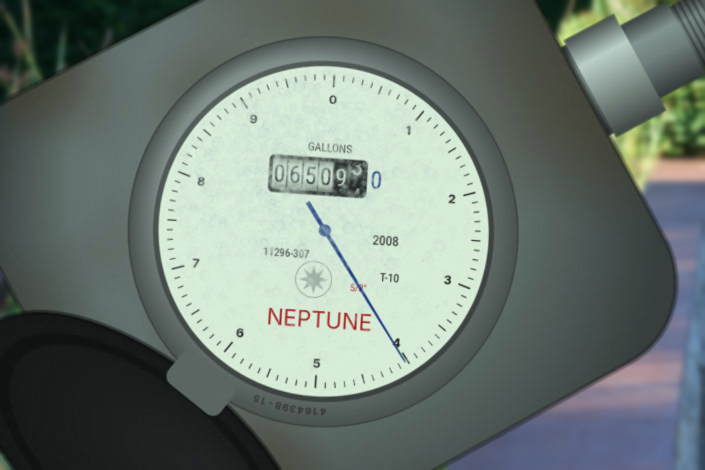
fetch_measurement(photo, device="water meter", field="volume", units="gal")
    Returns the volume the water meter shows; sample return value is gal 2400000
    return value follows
gal 650934.0
